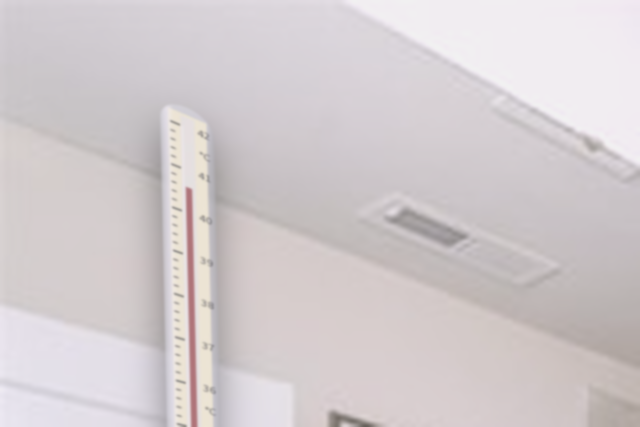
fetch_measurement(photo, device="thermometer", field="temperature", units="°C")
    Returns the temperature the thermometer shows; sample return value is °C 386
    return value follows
°C 40.6
